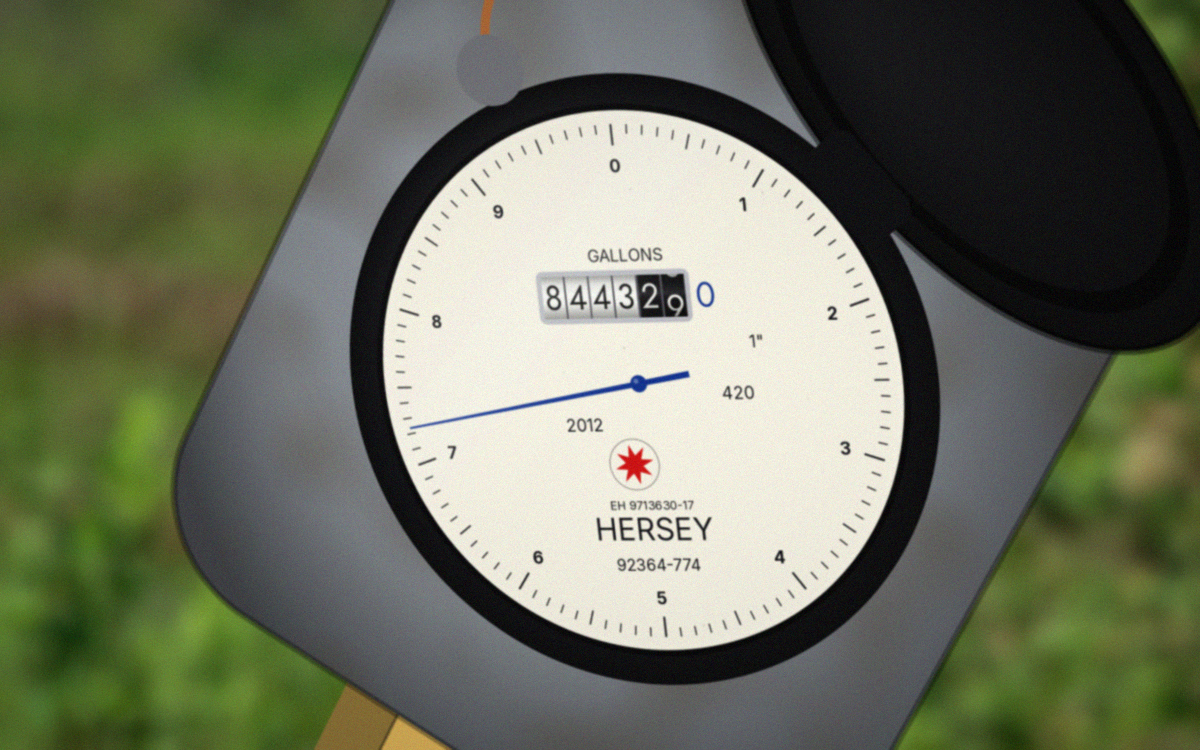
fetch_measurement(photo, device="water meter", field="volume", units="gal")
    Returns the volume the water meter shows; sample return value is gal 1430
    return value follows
gal 8443287.2
